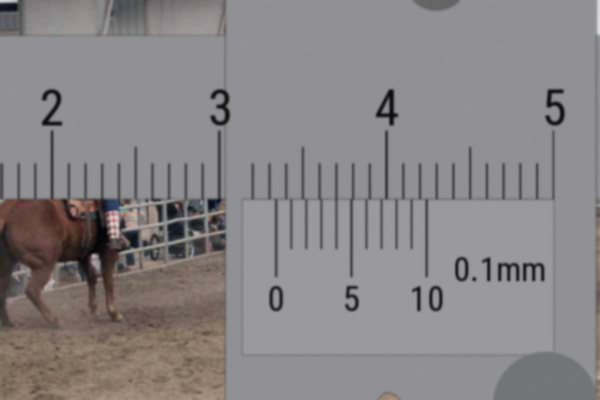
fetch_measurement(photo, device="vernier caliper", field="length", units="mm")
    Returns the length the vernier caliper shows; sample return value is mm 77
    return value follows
mm 33.4
